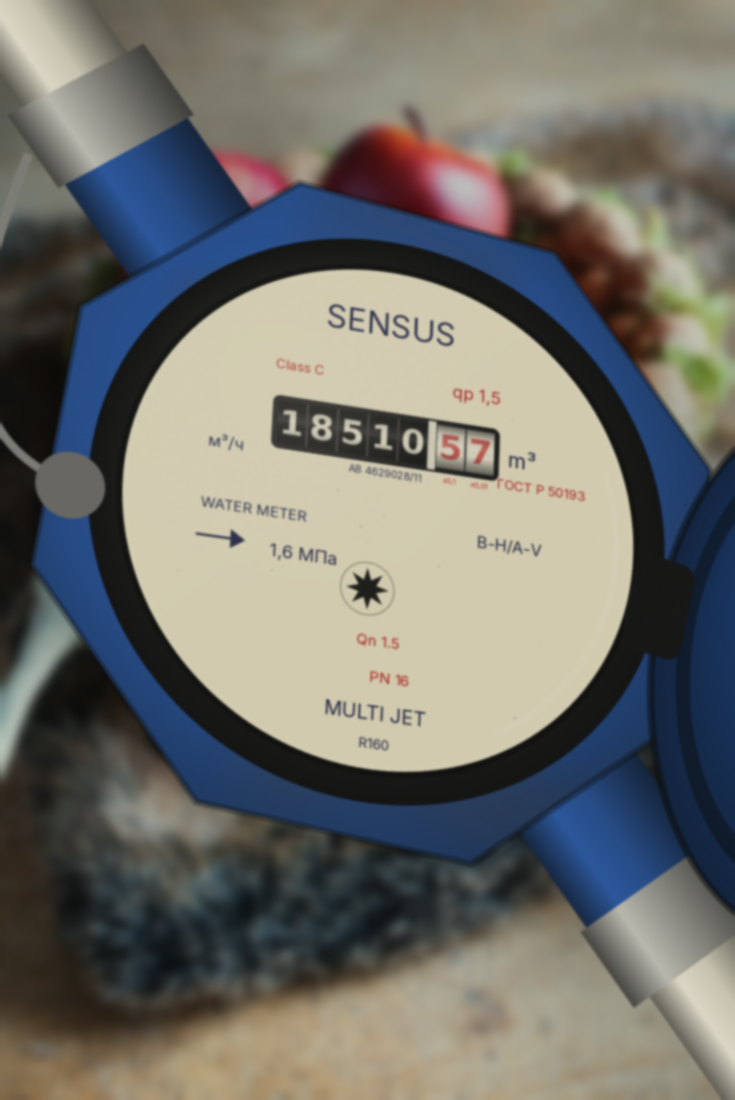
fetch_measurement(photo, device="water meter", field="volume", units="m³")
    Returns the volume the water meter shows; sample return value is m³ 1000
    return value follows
m³ 18510.57
